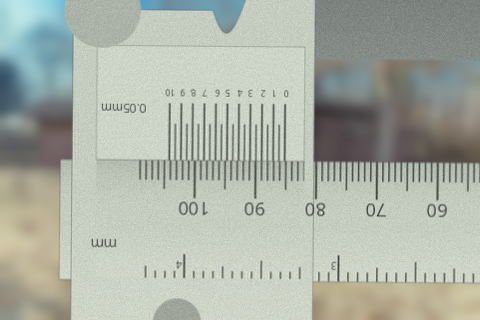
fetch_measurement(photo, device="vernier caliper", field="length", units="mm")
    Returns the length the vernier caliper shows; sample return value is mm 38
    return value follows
mm 85.2
